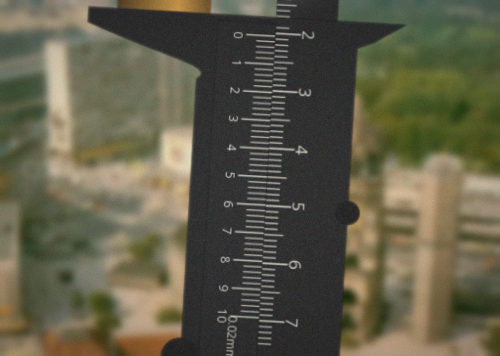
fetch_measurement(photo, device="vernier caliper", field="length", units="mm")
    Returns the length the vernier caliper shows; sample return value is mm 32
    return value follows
mm 20.5
